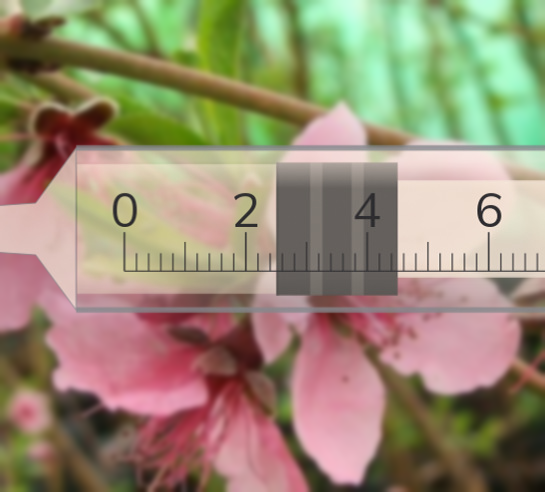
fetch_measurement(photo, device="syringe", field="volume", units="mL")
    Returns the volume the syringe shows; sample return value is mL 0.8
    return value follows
mL 2.5
